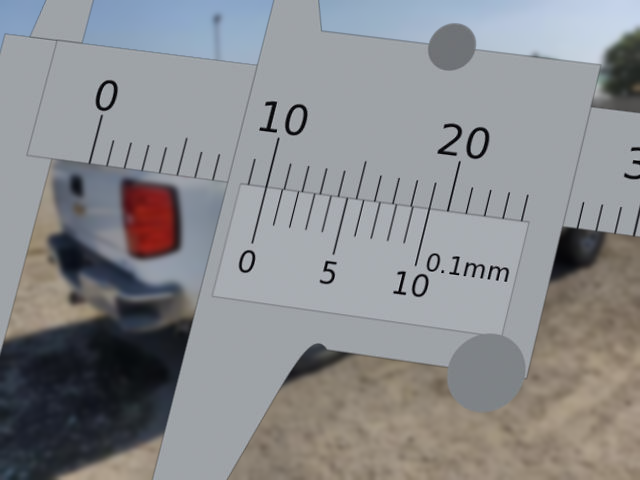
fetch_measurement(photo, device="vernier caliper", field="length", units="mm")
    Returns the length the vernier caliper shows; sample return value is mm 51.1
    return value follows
mm 10.0
